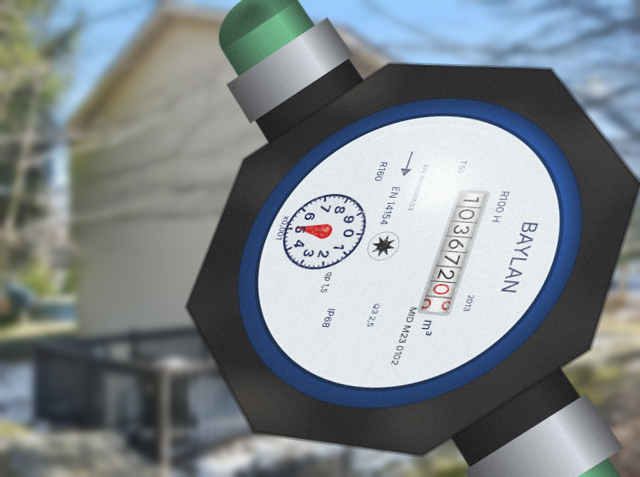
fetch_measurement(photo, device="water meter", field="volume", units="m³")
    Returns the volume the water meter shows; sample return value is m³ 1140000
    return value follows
m³ 103672.085
